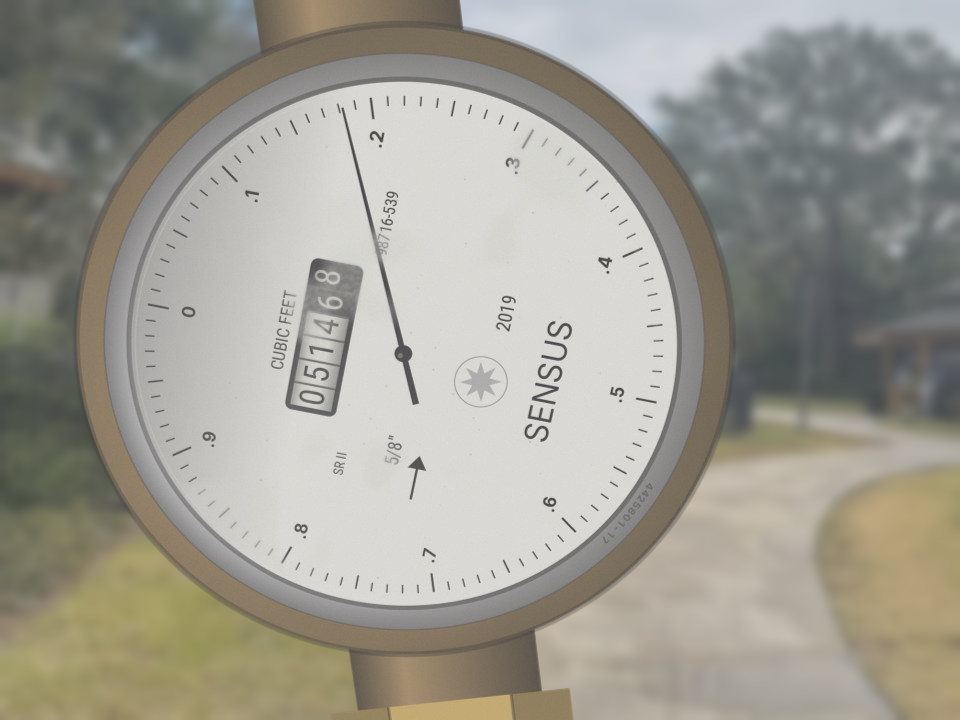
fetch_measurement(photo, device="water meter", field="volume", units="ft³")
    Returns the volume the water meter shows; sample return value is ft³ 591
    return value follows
ft³ 51468.18
